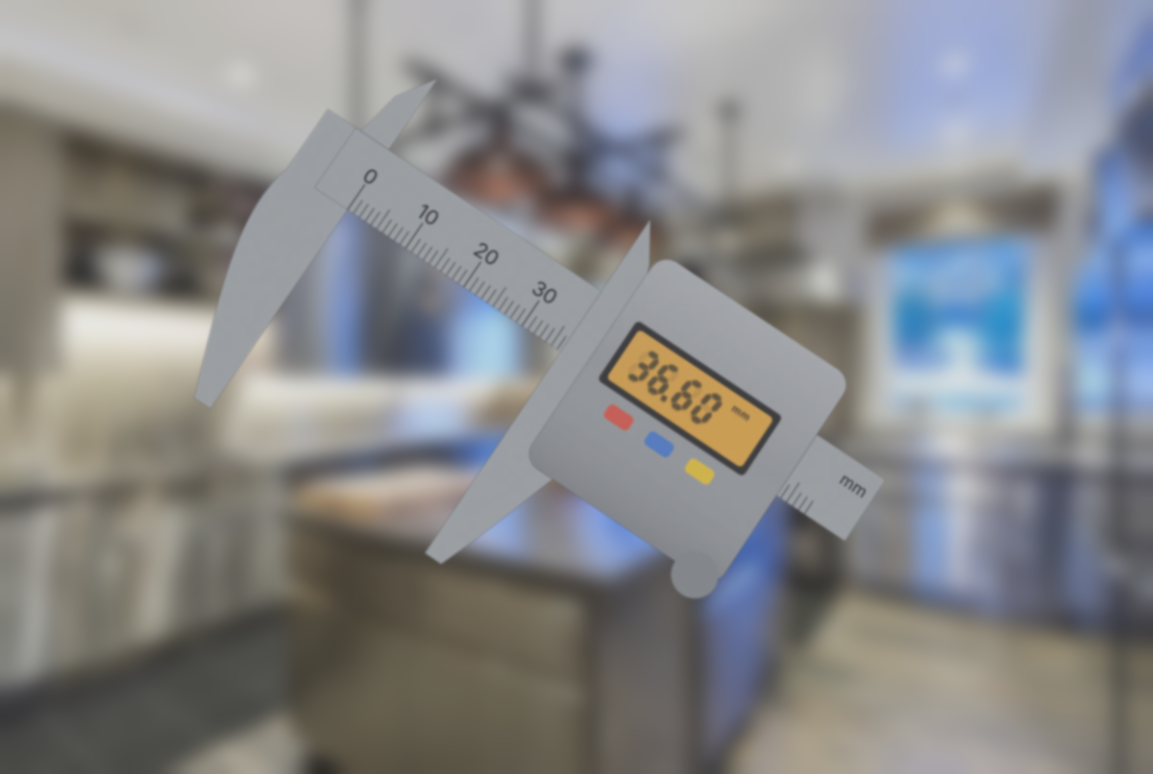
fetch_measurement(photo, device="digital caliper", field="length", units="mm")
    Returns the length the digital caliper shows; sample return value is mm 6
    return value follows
mm 36.60
